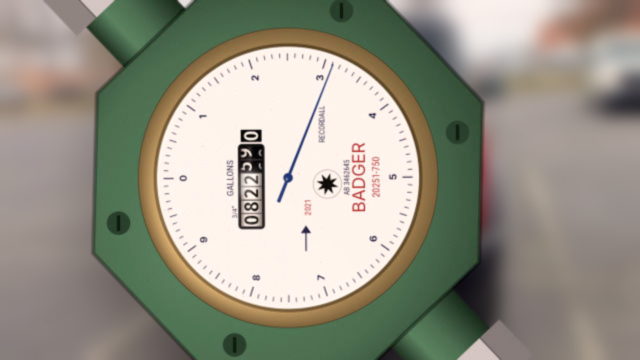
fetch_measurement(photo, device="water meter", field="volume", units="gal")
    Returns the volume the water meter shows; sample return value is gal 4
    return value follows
gal 822593.1
